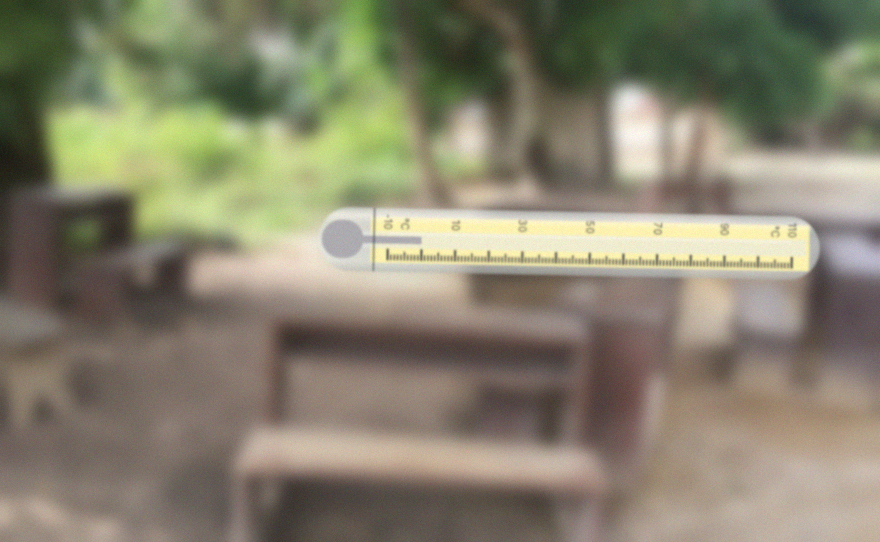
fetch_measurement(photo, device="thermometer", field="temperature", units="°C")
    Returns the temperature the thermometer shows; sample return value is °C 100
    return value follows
°C 0
